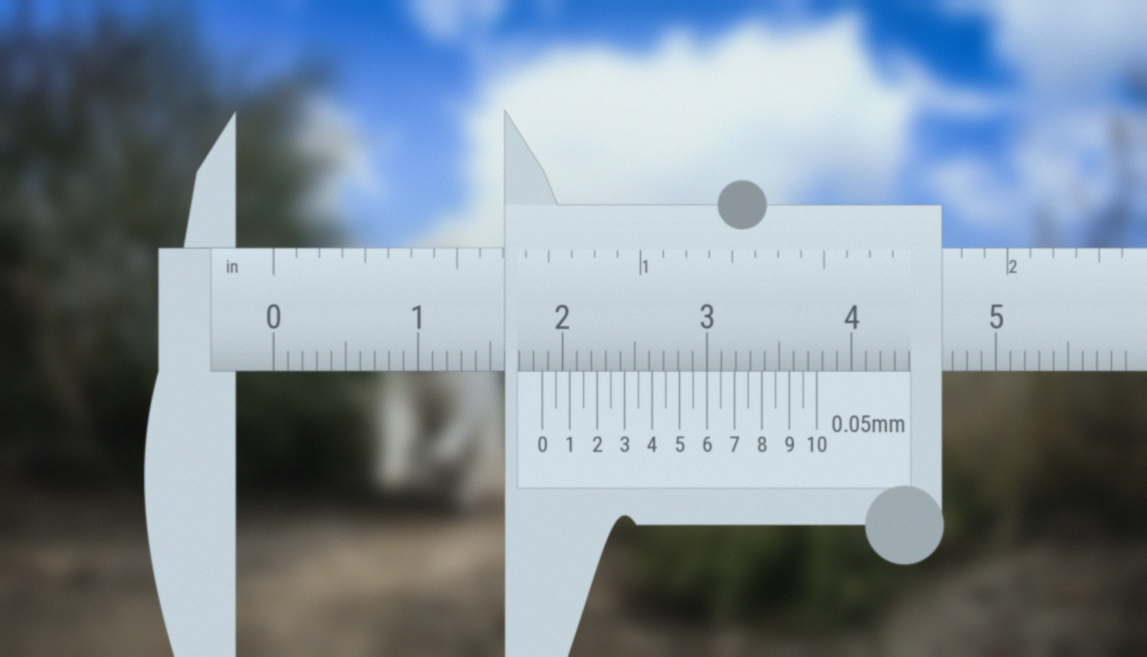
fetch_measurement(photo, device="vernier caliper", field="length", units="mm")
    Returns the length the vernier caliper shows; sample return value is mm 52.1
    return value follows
mm 18.6
